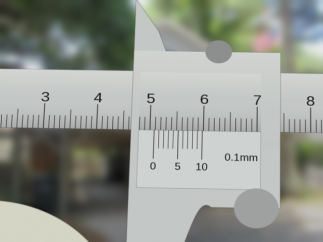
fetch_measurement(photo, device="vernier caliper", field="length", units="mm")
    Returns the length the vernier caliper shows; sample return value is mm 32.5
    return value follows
mm 50.8
